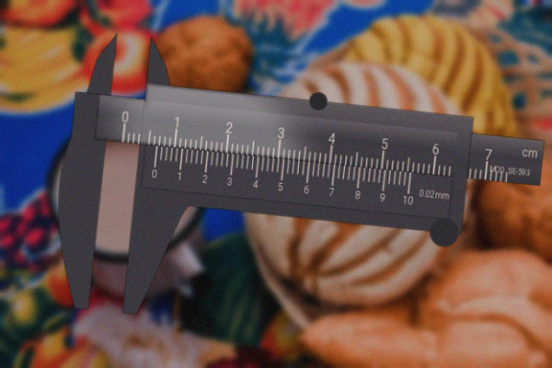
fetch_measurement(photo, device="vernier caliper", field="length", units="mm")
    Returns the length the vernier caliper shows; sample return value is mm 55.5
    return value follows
mm 6.6
